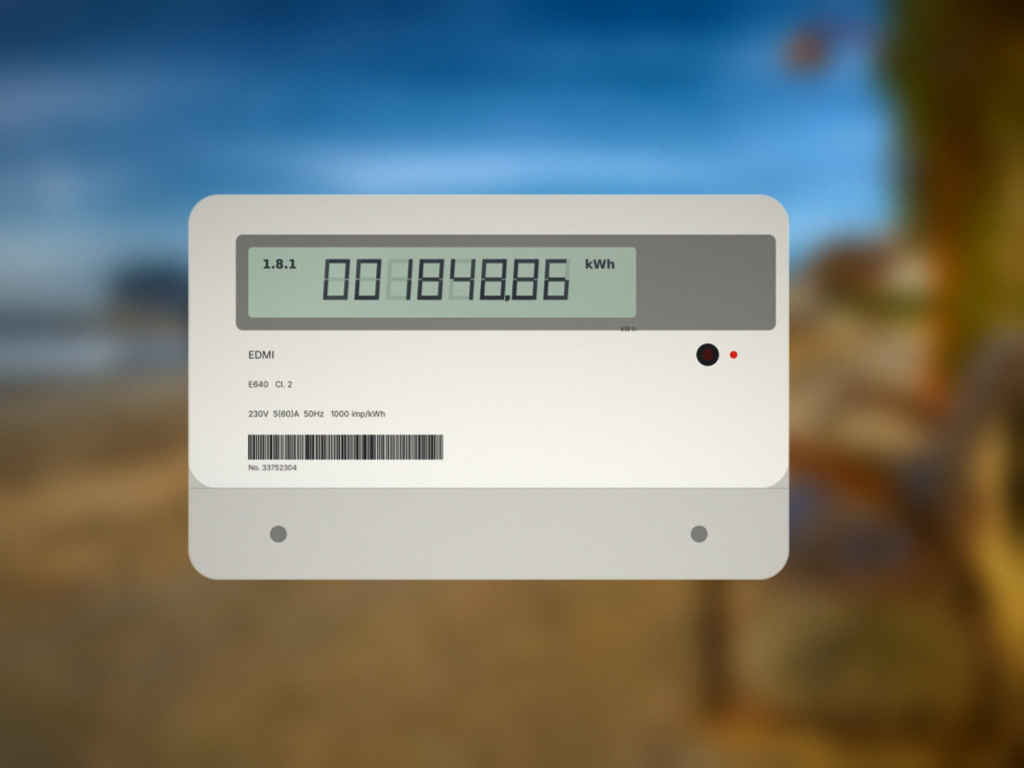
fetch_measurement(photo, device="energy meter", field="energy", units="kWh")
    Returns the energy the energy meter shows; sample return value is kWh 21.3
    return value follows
kWh 1848.86
